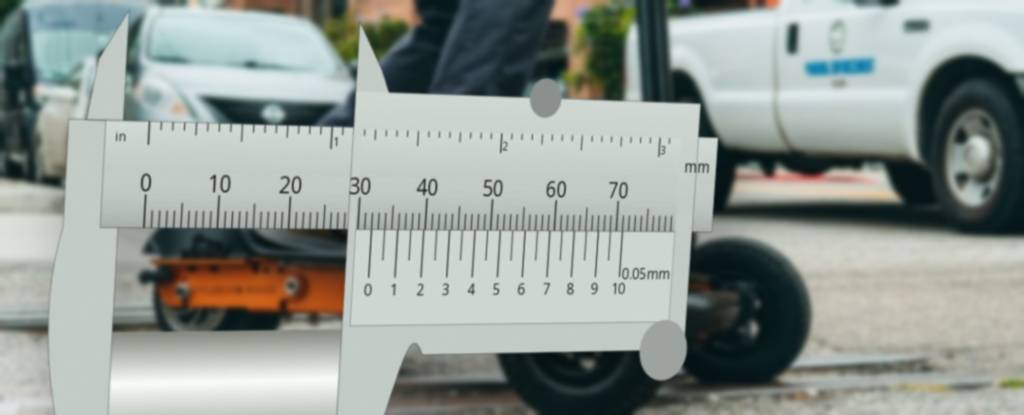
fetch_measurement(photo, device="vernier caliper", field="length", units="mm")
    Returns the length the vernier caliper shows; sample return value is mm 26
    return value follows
mm 32.0
